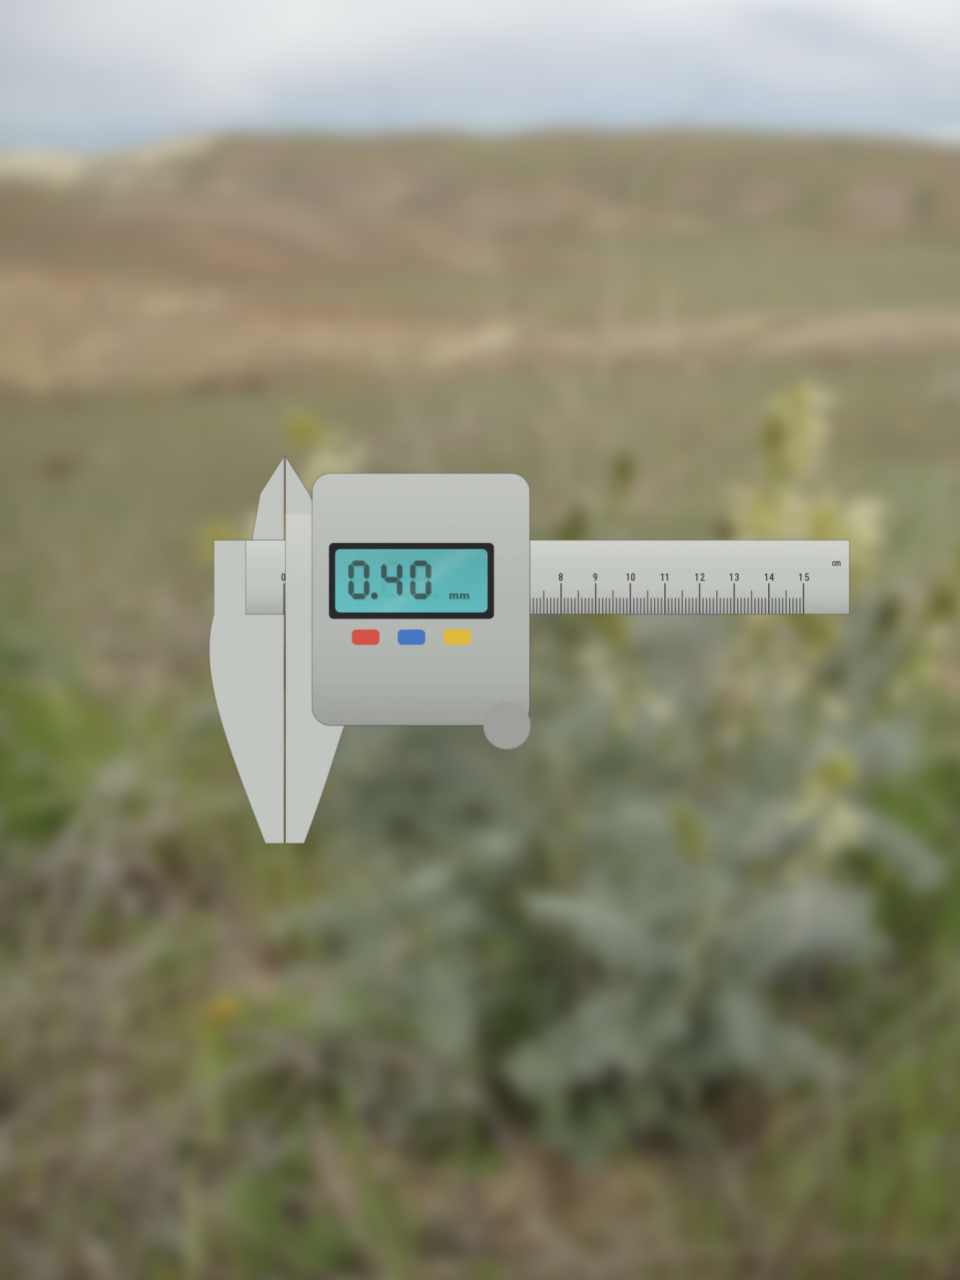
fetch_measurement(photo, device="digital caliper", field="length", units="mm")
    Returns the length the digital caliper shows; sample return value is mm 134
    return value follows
mm 0.40
